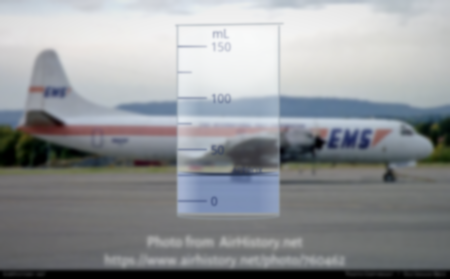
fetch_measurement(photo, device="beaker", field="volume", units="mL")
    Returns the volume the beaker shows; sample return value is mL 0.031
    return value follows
mL 25
